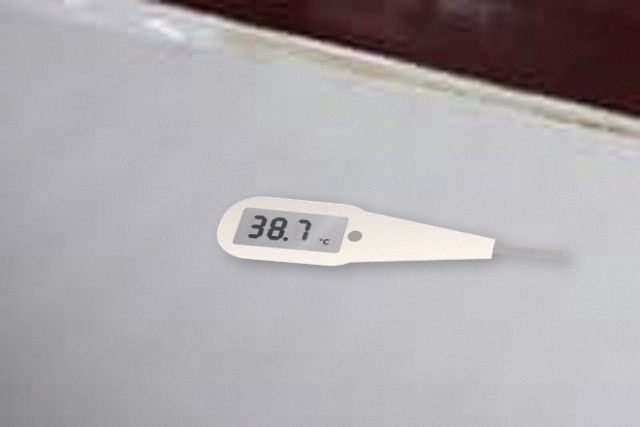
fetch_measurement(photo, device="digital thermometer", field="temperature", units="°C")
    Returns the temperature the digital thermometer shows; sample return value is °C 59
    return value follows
°C 38.7
